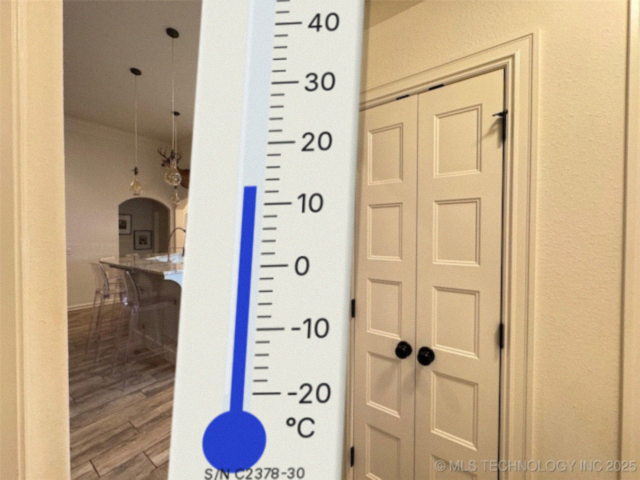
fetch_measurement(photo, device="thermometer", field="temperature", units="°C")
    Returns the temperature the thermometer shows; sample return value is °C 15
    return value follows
°C 13
